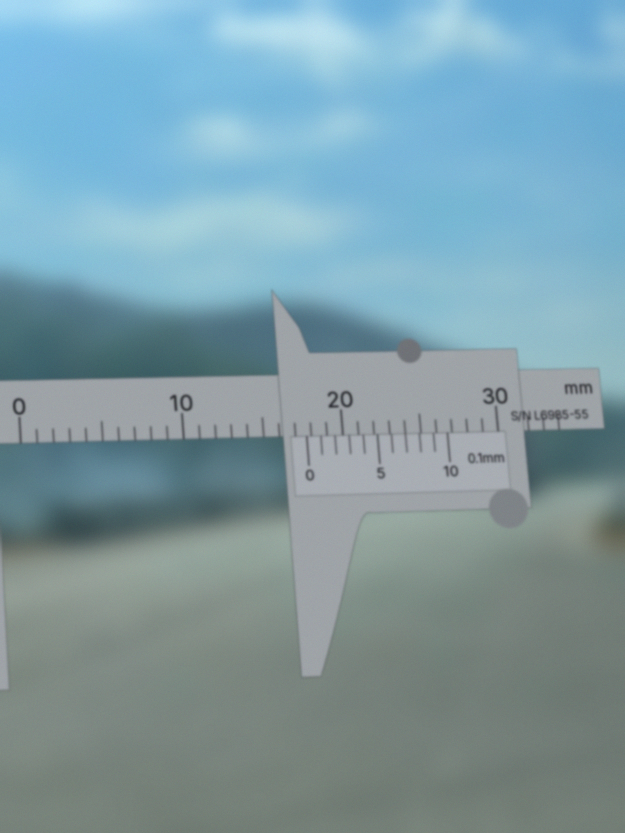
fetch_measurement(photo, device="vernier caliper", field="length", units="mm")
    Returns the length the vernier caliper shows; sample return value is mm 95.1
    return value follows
mm 17.7
